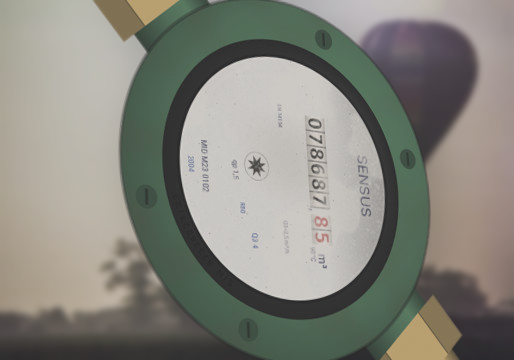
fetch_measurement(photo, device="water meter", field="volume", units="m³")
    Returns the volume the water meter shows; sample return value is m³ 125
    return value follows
m³ 78687.85
